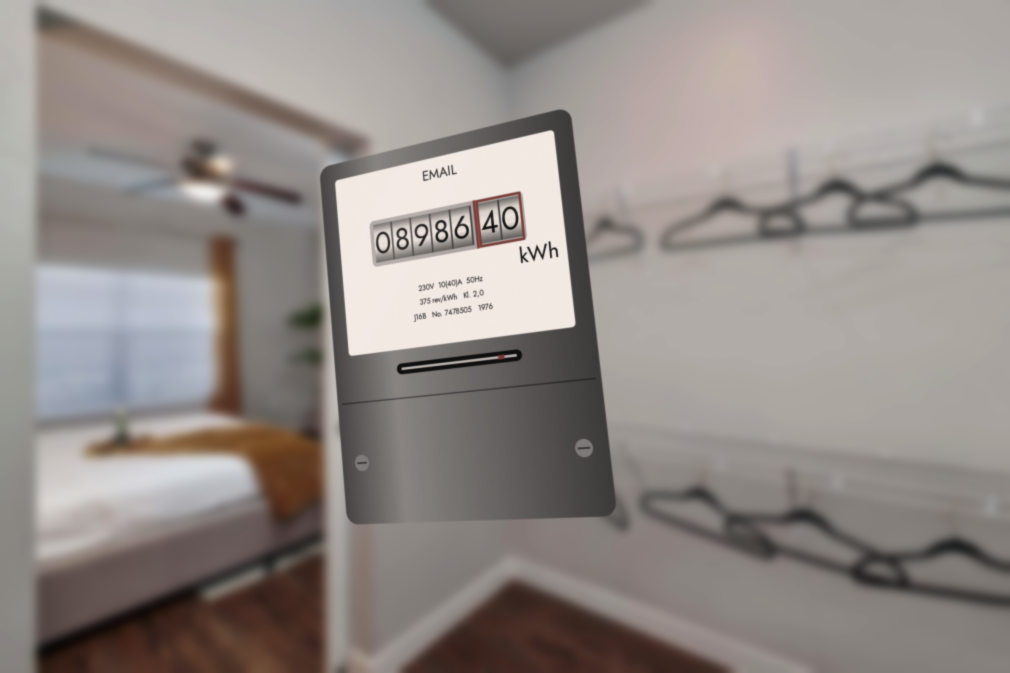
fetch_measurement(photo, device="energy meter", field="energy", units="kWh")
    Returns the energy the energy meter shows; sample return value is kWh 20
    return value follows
kWh 8986.40
